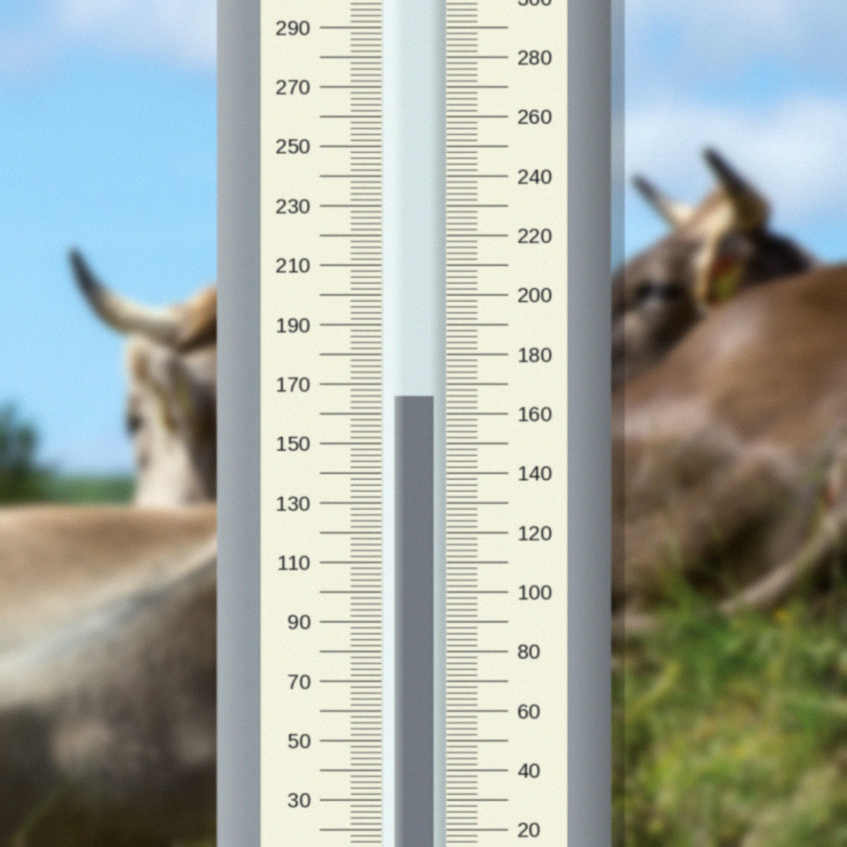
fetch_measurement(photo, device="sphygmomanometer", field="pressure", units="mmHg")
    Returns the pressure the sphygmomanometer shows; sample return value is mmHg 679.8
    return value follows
mmHg 166
